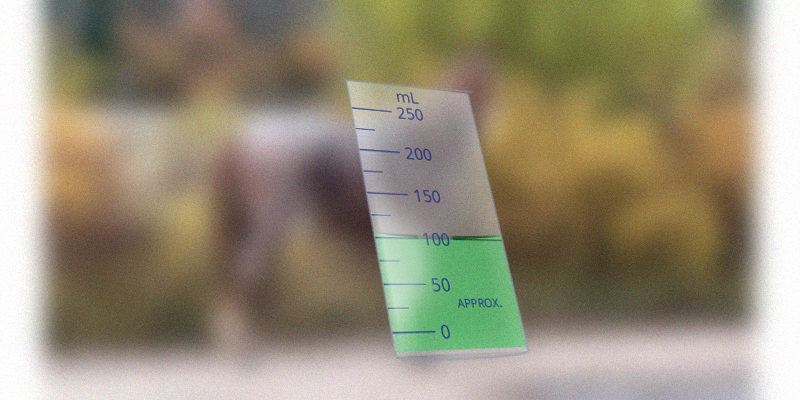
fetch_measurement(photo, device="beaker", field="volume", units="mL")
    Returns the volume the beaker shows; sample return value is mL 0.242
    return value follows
mL 100
